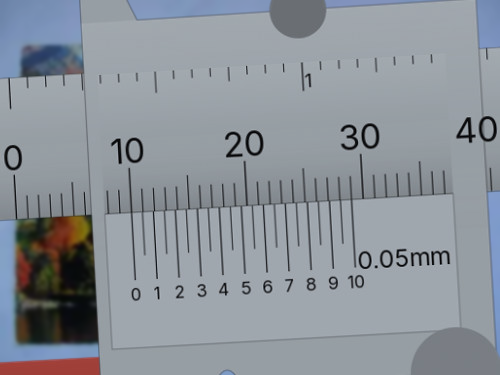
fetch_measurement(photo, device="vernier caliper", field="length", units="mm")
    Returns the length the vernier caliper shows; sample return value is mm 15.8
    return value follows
mm 10.0
